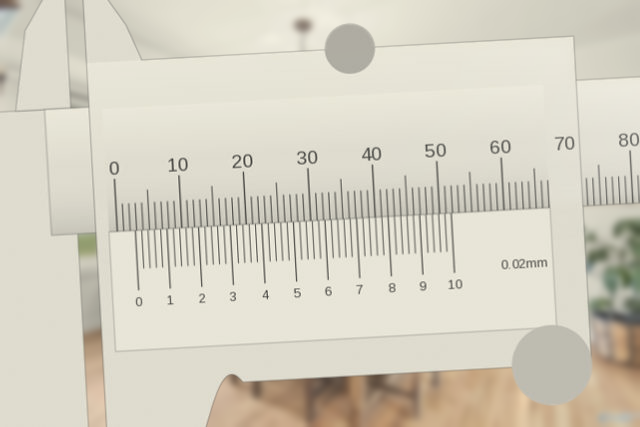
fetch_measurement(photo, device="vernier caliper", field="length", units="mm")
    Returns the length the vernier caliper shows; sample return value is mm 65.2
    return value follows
mm 2.8
